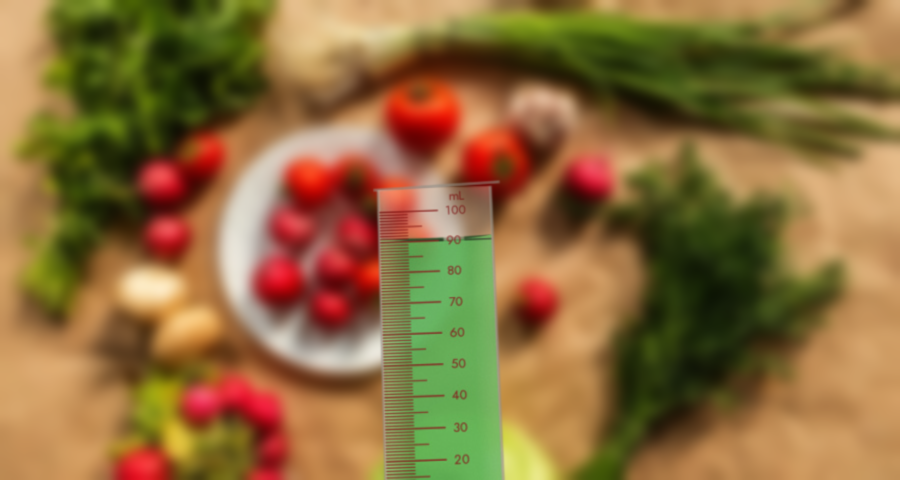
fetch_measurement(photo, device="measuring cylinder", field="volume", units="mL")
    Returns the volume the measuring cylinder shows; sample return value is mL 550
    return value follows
mL 90
